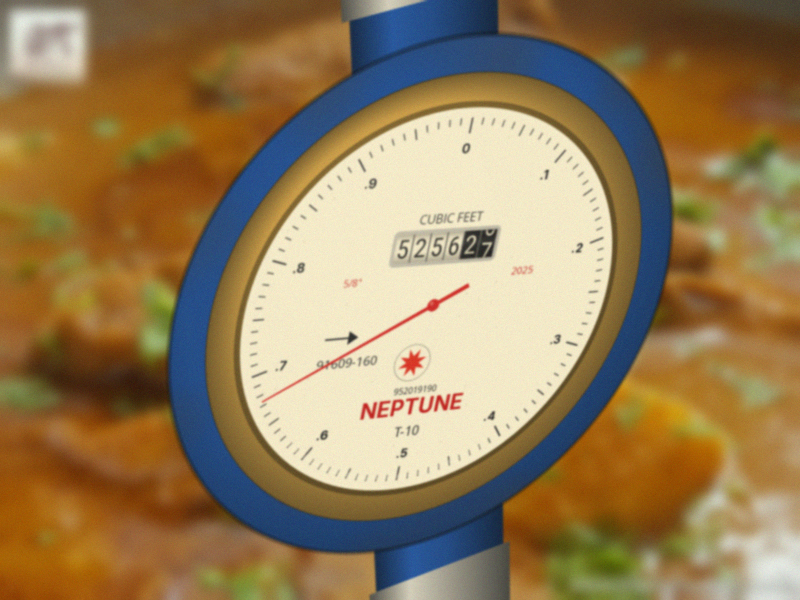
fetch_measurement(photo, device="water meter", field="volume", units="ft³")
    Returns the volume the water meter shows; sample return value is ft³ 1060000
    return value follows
ft³ 525626.67
